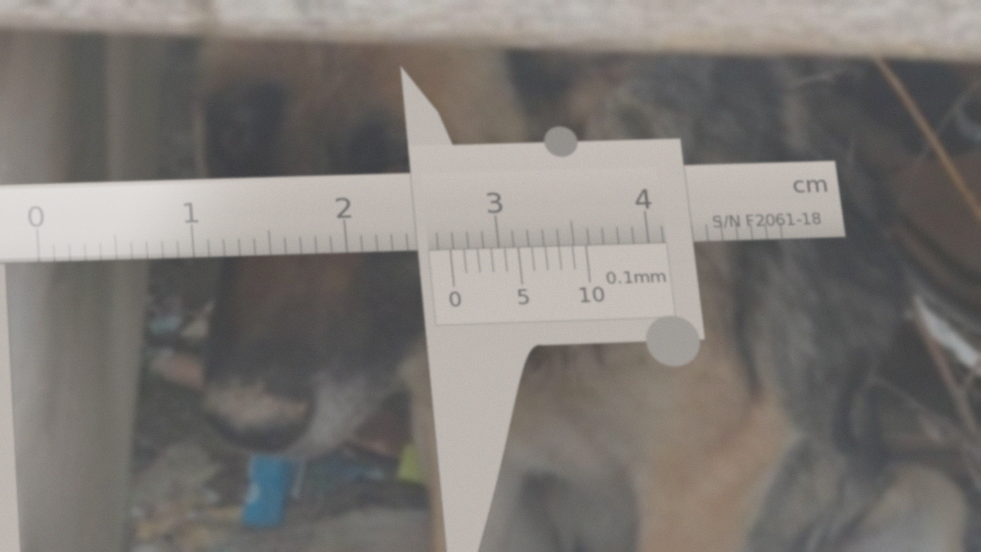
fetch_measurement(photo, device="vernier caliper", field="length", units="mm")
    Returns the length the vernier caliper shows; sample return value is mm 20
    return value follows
mm 26.8
